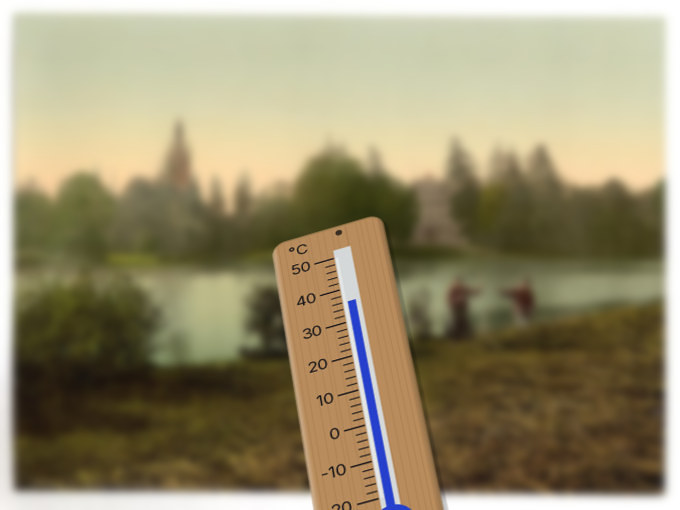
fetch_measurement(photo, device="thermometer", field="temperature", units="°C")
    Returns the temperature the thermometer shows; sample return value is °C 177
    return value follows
°C 36
